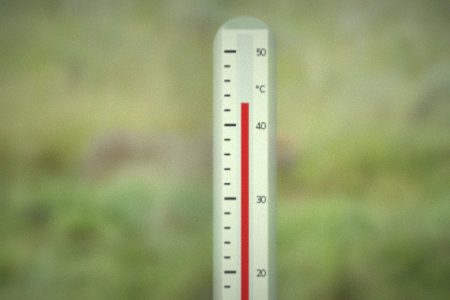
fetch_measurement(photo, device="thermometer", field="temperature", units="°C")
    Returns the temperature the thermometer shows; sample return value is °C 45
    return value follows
°C 43
